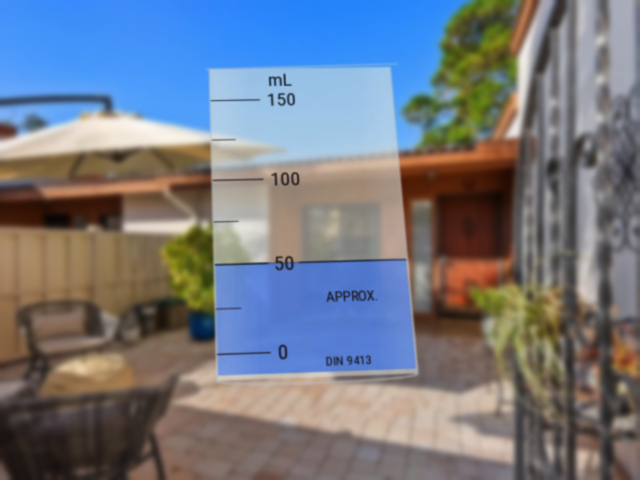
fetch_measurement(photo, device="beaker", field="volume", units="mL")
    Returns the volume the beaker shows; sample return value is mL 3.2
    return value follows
mL 50
